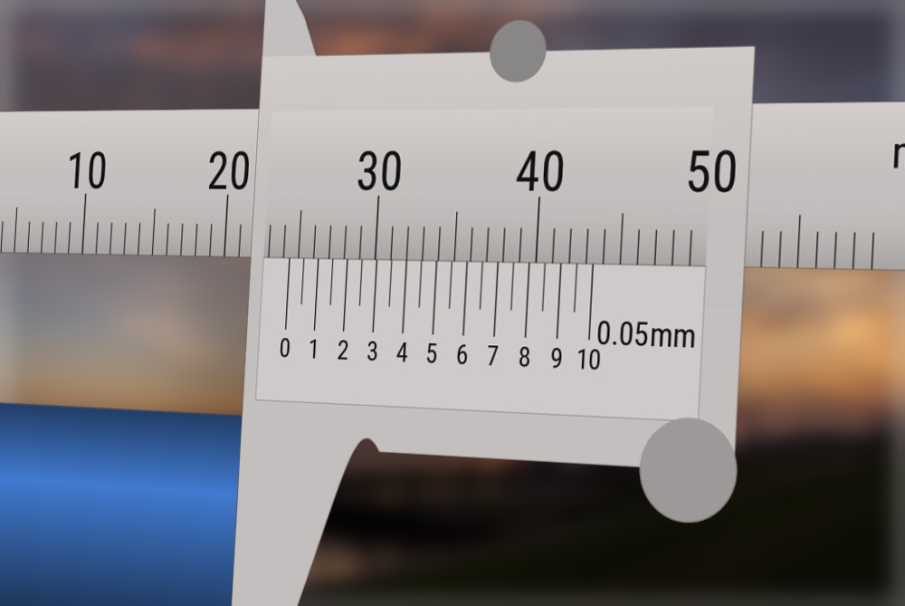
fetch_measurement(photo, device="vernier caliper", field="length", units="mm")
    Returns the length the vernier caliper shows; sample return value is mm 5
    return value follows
mm 24.4
